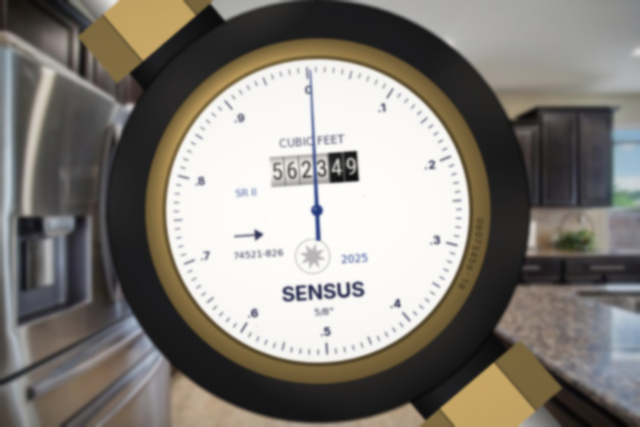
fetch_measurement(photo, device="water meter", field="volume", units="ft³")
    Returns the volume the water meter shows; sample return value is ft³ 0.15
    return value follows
ft³ 562349.00
